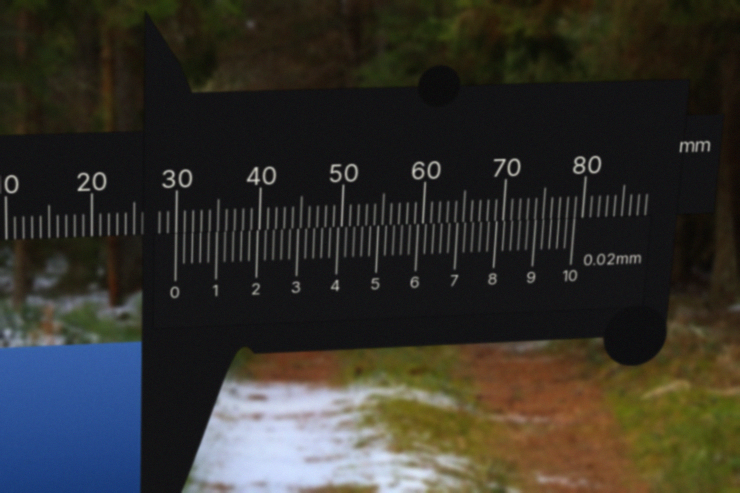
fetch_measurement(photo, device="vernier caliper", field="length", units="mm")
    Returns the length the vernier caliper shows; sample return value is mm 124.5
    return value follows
mm 30.0
